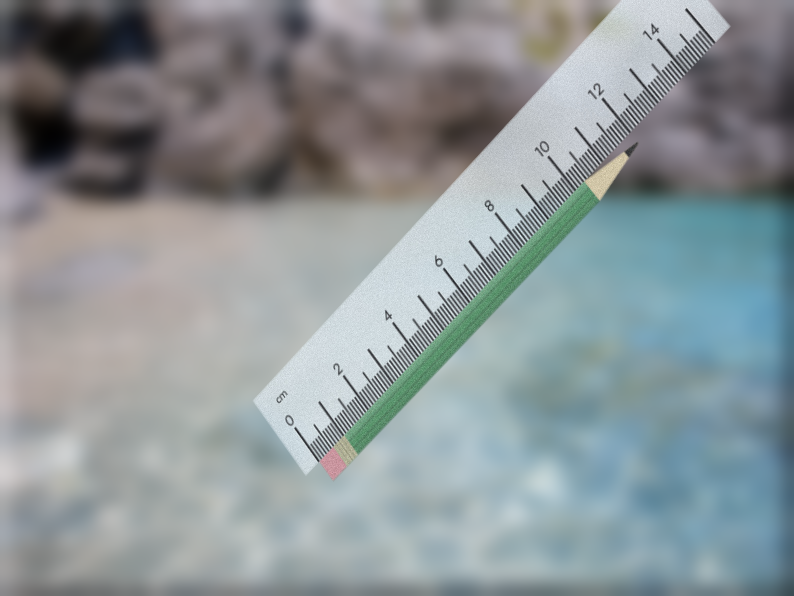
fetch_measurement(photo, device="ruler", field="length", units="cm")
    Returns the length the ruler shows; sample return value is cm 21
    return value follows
cm 12
